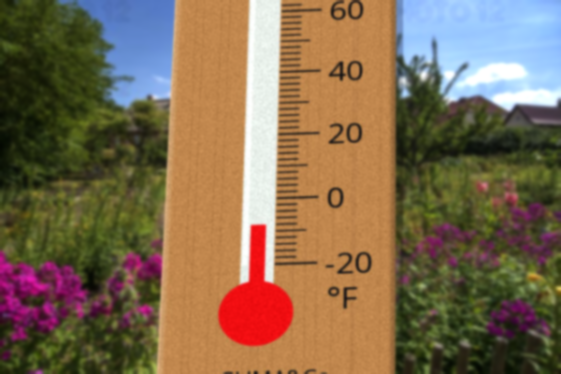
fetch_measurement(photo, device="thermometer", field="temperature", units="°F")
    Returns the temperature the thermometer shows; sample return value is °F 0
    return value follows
°F -8
